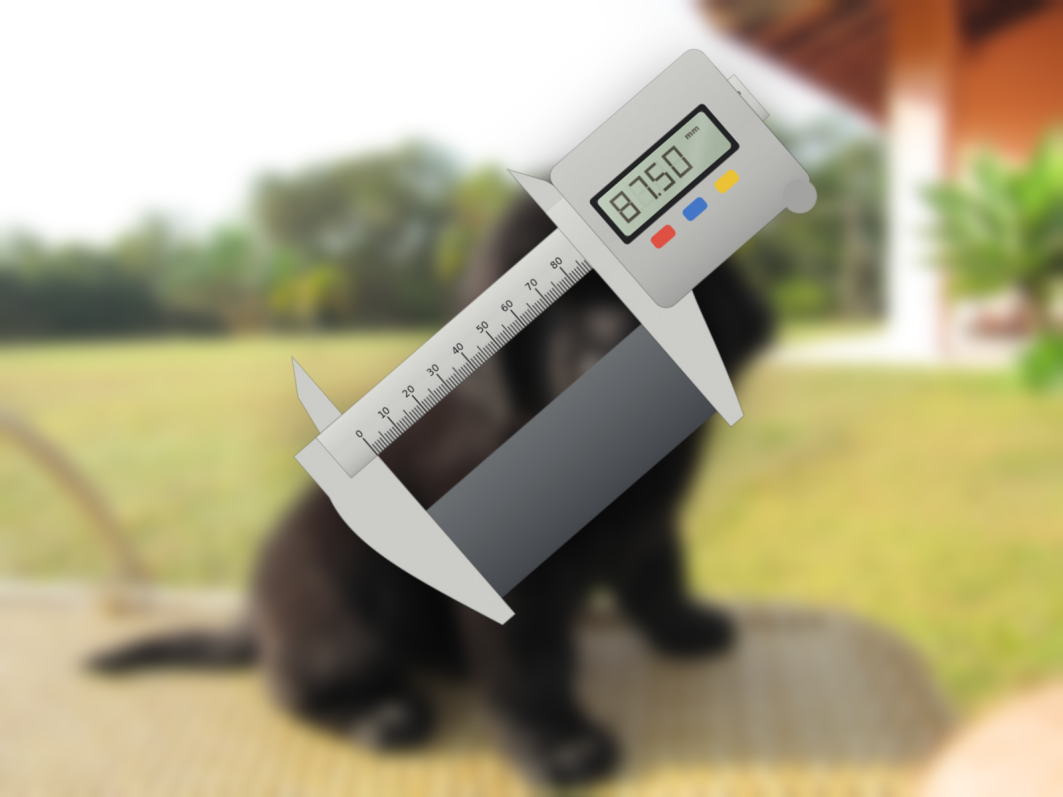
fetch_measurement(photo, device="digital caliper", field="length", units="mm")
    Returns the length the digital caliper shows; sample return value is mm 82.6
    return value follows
mm 87.50
